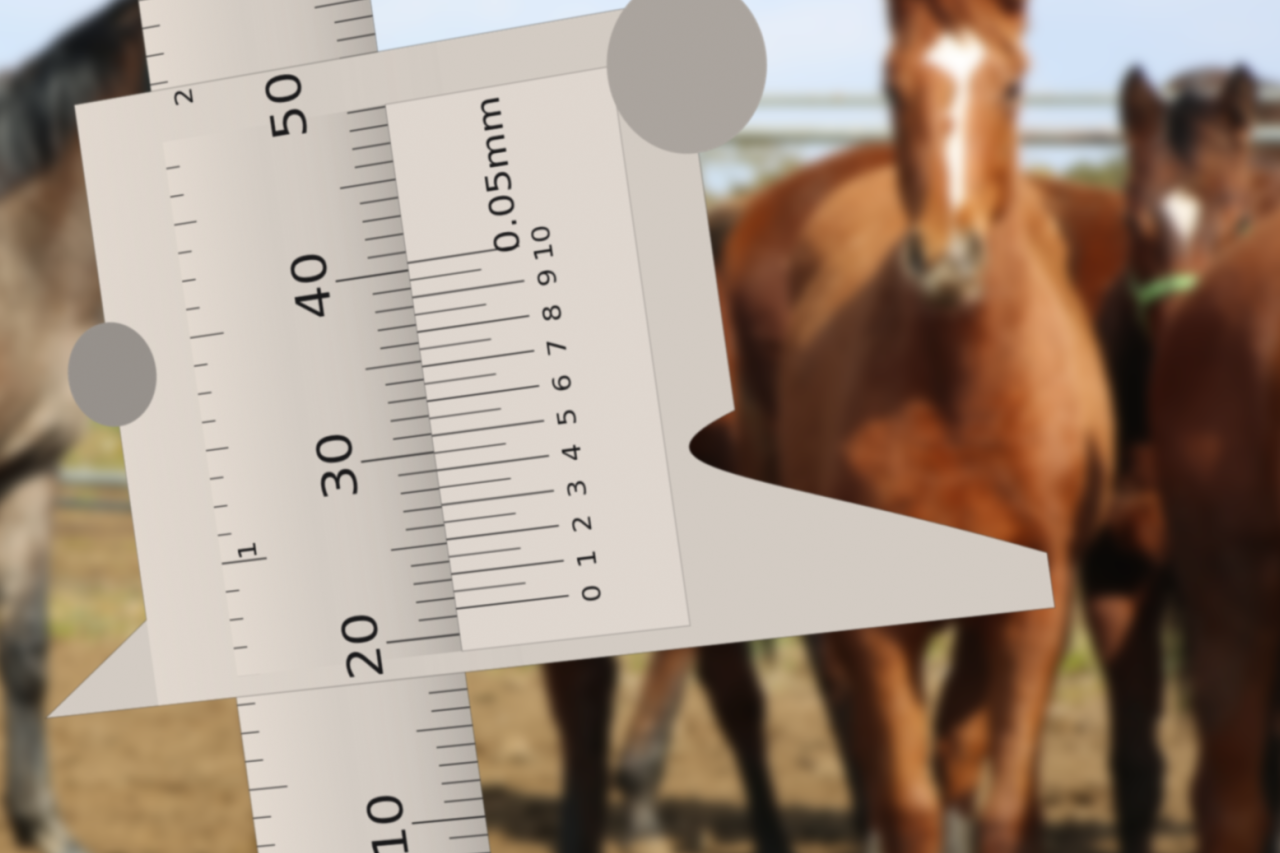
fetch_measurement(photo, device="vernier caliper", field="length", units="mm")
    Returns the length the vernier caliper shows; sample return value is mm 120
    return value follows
mm 21.4
